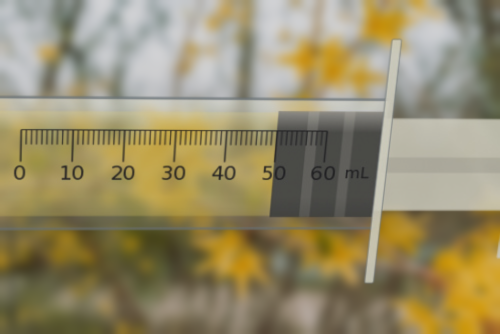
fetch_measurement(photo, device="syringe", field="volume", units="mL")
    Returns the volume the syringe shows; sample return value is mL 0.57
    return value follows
mL 50
